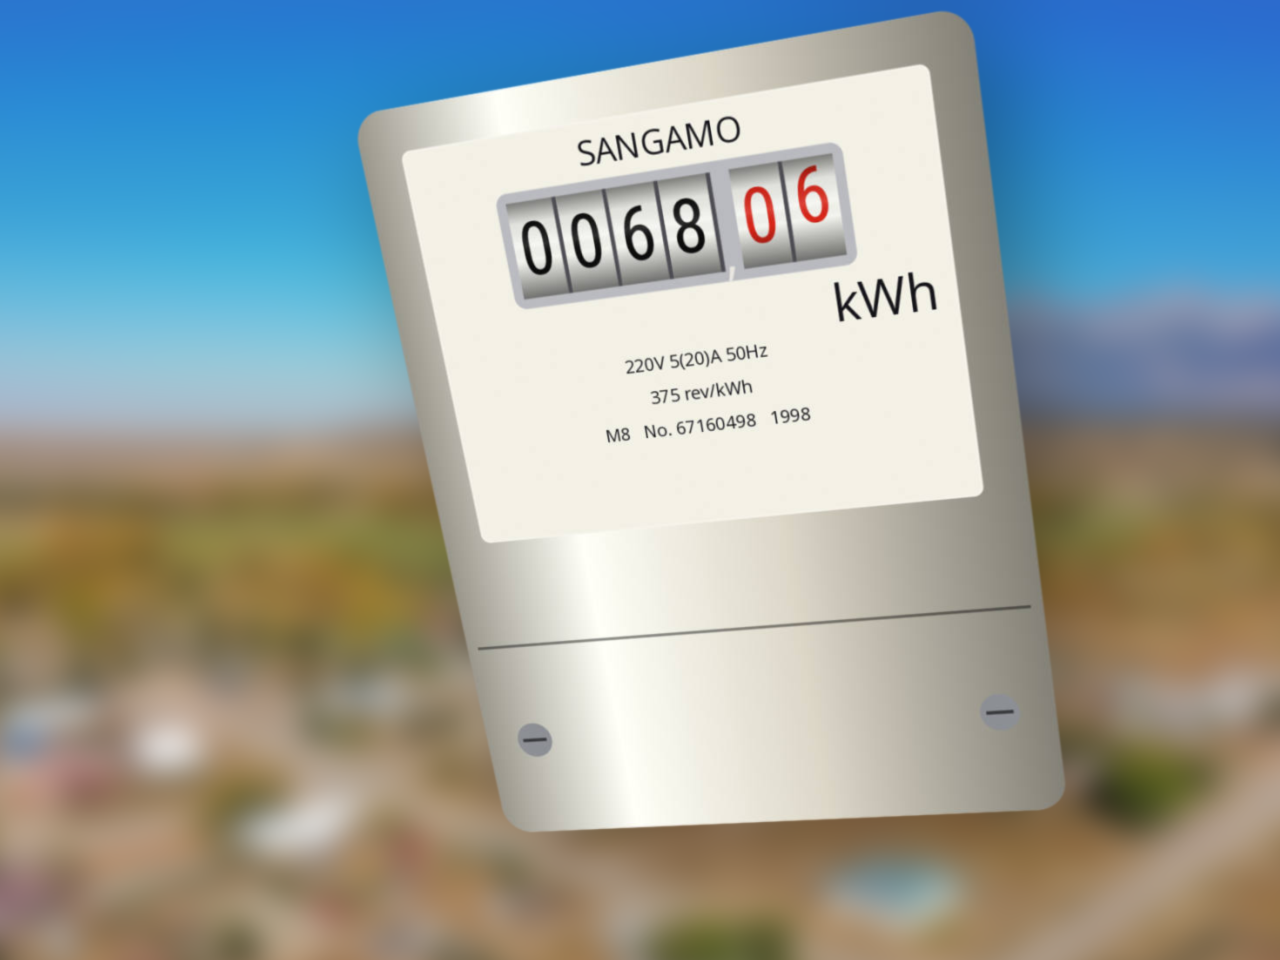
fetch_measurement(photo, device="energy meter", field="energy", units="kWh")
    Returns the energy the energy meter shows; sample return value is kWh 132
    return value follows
kWh 68.06
